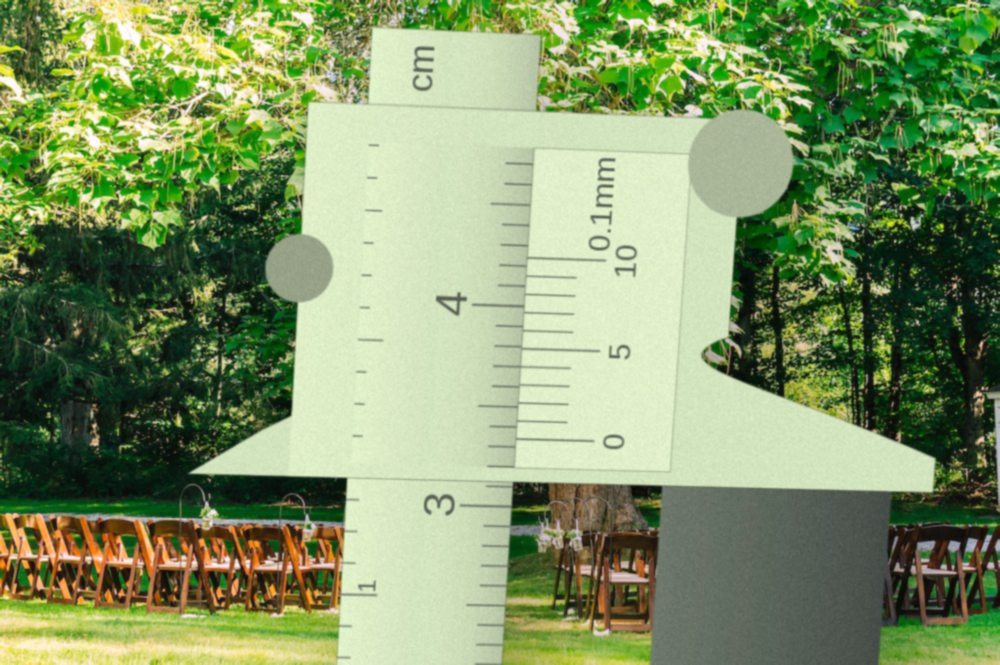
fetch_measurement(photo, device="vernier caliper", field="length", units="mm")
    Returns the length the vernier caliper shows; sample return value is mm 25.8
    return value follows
mm 33.4
